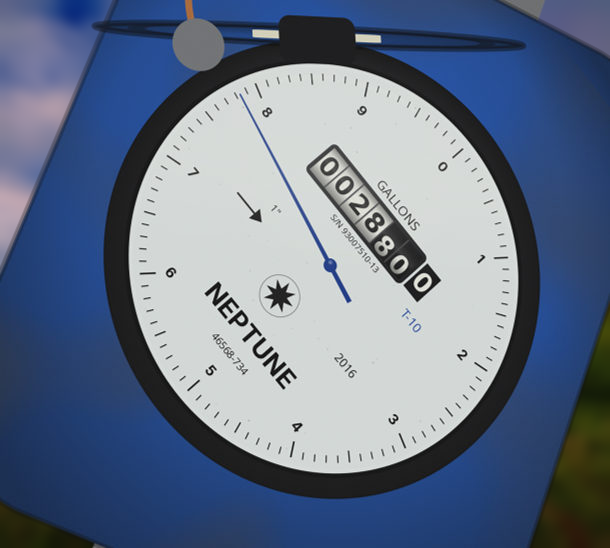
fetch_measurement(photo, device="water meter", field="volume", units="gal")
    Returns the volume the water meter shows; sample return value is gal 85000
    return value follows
gal 28797.8
